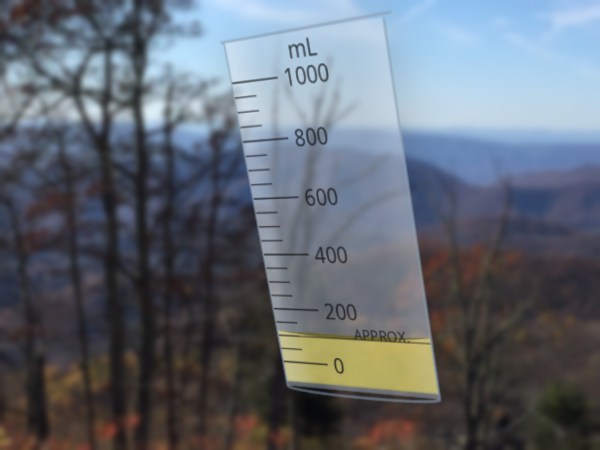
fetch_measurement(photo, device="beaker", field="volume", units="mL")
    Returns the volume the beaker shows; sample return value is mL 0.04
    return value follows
mL 100
